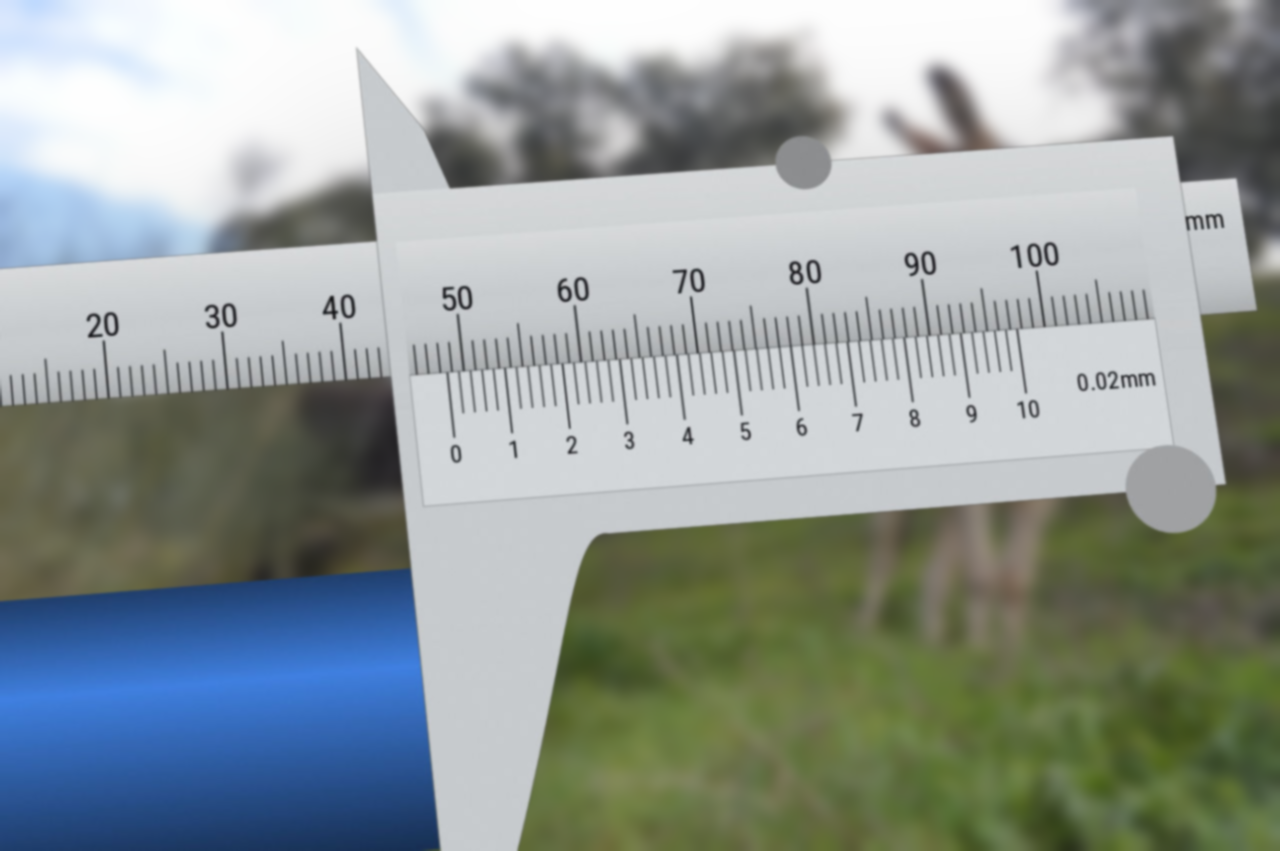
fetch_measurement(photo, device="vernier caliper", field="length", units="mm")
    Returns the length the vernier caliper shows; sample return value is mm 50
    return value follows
mm 48.6
